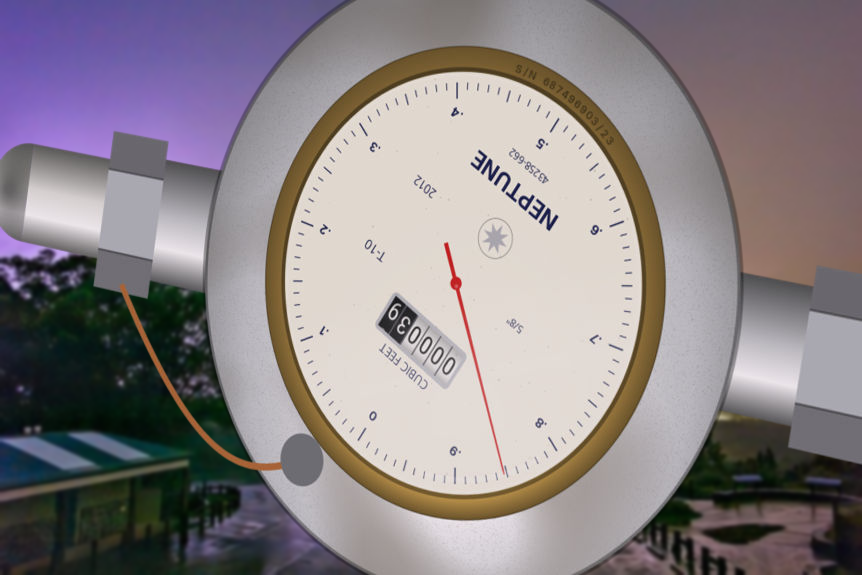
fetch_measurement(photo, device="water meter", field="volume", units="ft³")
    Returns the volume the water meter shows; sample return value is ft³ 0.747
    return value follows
ft³ 38.85
